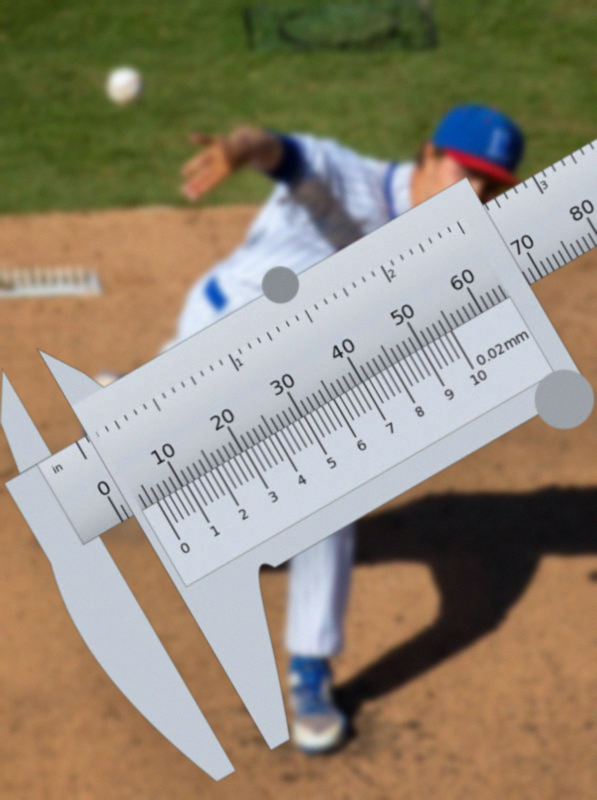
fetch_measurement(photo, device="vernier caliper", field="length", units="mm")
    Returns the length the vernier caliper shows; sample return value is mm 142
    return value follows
mm 5.8
